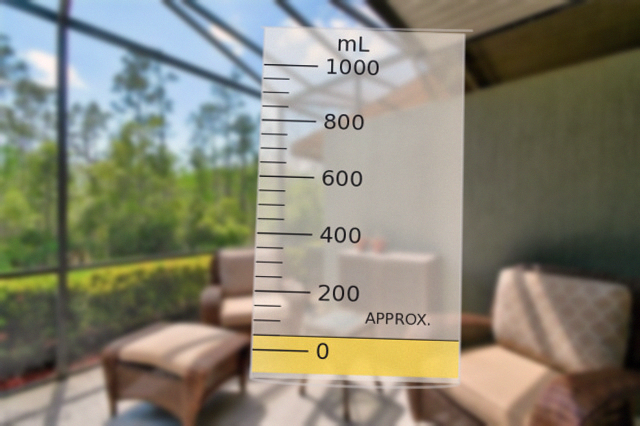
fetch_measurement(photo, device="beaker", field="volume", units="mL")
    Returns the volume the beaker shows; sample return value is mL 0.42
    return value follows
mL 50
